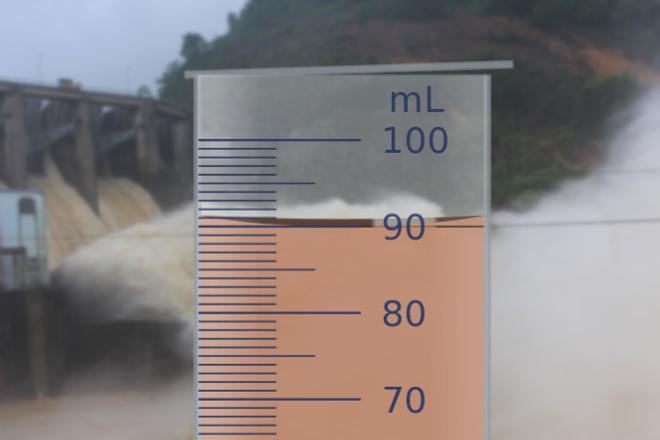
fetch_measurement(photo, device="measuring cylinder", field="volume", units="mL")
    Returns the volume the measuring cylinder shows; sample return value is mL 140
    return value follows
mL 90
